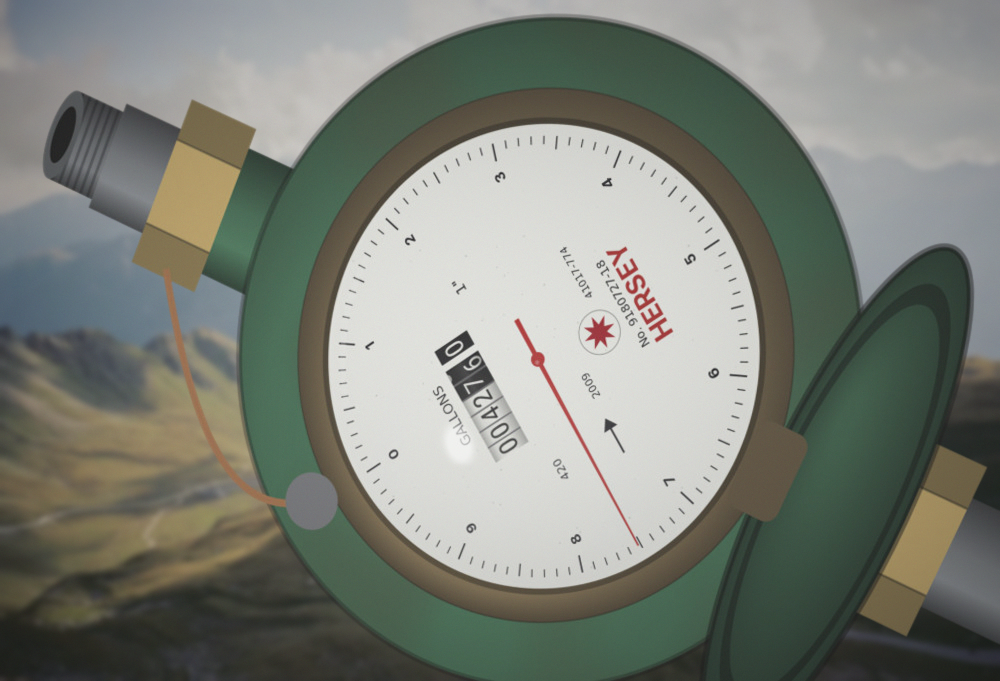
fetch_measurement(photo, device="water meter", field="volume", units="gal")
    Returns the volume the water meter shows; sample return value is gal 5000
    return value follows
gal 42757.5
